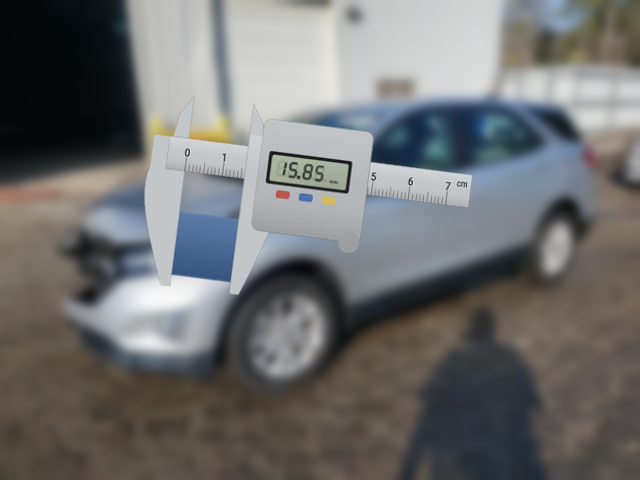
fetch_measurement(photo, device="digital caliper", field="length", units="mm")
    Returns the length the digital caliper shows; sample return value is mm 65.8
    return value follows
mm 15.85
